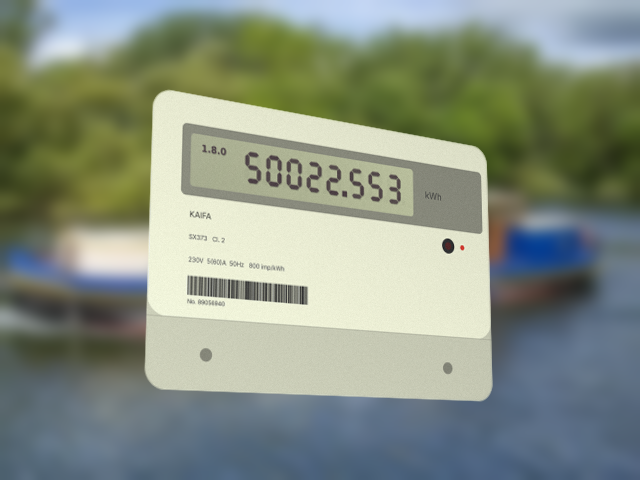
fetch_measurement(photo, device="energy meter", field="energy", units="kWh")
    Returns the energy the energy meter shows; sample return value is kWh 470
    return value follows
kWh 50022.553
